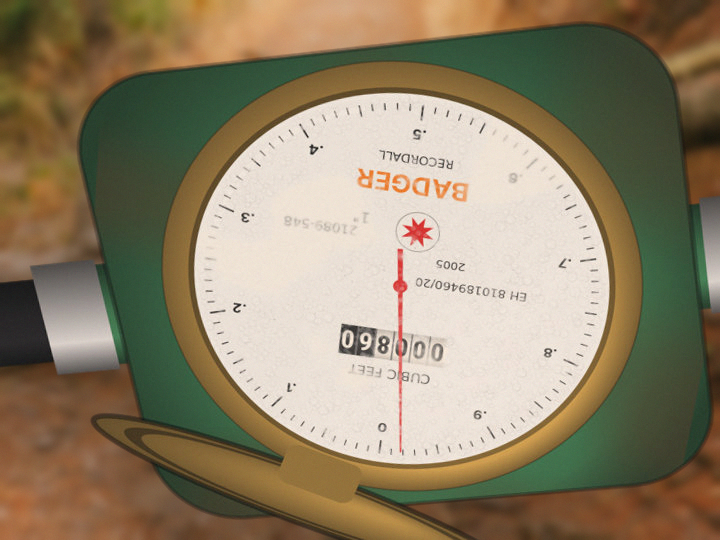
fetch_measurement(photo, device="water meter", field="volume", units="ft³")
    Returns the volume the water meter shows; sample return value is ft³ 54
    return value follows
ft³ 859.98
